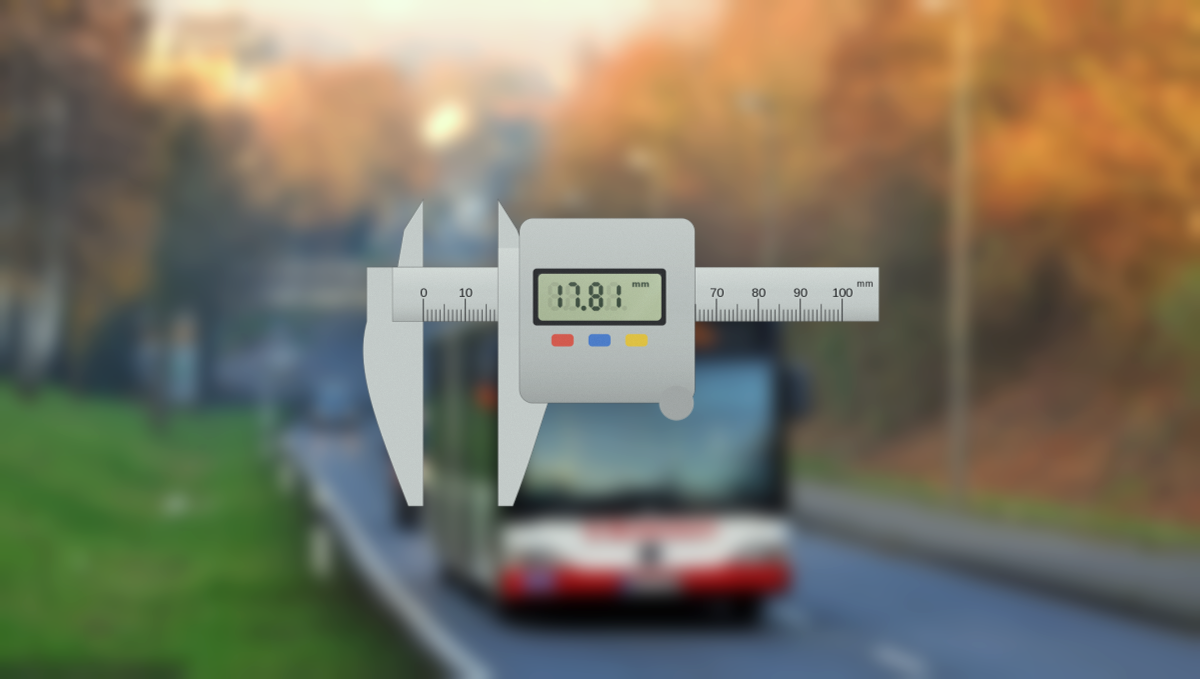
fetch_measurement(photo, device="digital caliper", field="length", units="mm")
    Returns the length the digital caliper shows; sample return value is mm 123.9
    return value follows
mm 17.81
